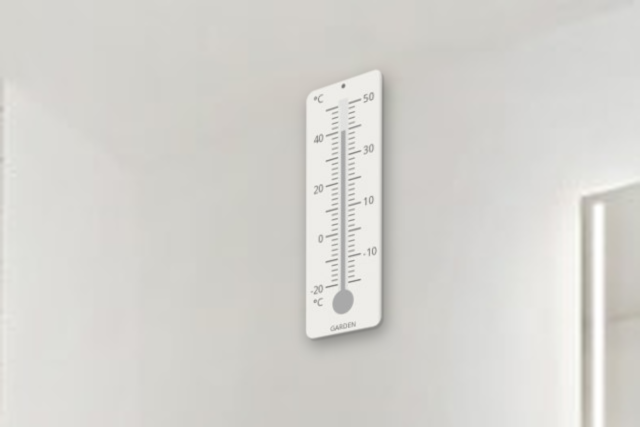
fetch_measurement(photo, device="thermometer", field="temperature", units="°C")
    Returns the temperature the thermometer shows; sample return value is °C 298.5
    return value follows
°C 40
